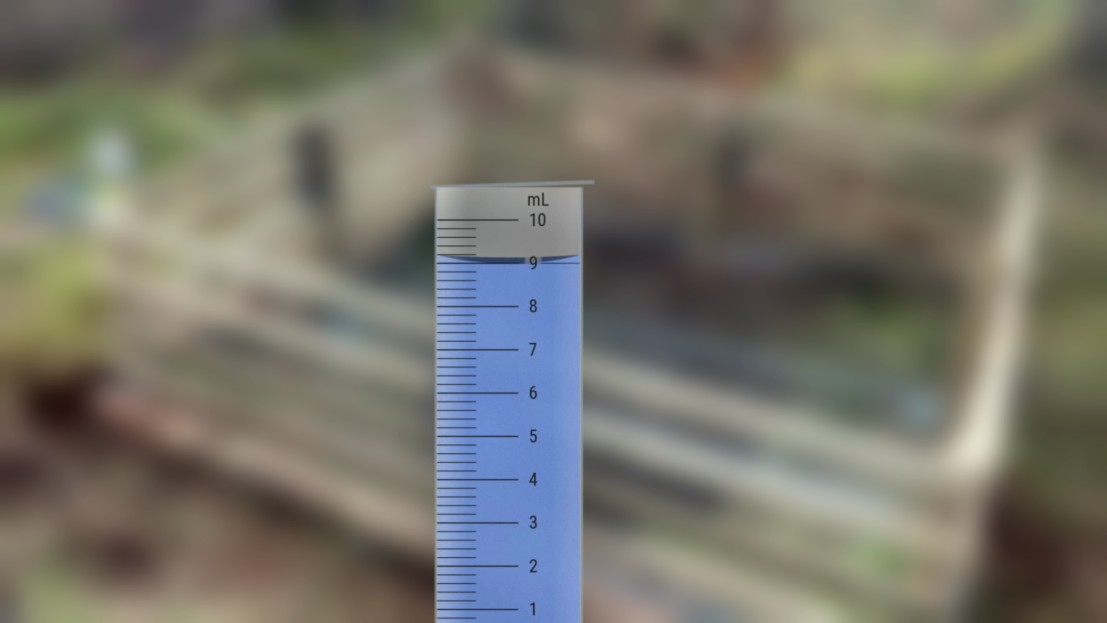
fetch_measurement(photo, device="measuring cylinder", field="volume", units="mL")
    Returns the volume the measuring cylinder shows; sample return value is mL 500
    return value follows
mL 9
